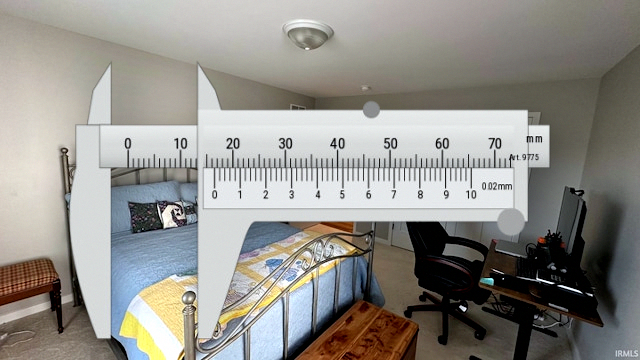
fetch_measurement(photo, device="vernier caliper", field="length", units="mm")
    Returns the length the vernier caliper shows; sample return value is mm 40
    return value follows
mm 16.5
